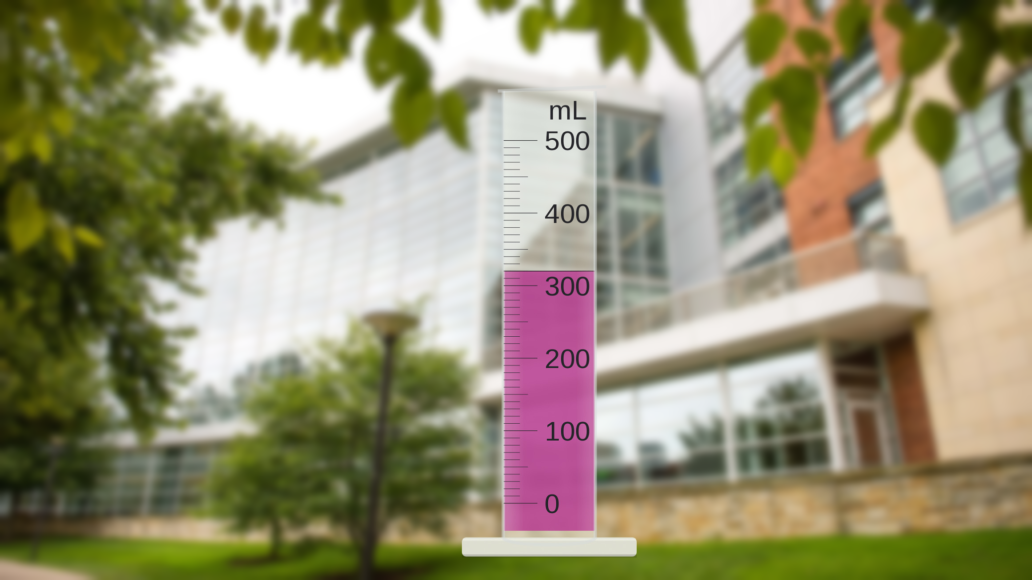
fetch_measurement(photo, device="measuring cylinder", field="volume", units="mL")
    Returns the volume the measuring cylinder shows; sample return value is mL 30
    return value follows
mL 320
